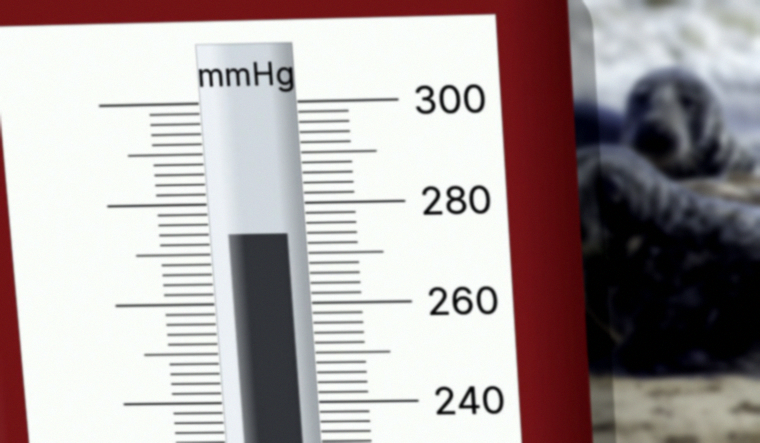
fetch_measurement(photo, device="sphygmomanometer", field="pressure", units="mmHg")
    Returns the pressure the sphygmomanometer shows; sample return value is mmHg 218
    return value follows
mmHg 274
